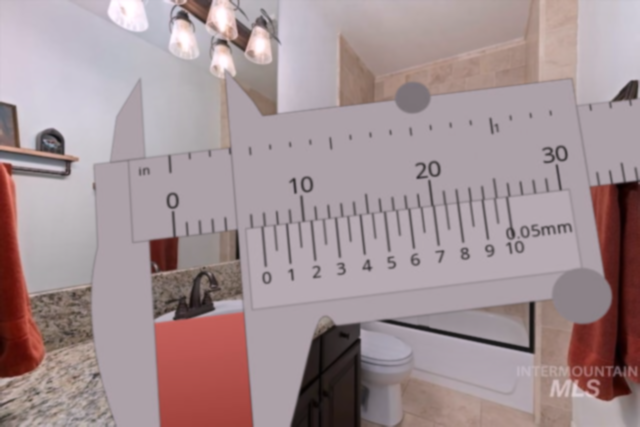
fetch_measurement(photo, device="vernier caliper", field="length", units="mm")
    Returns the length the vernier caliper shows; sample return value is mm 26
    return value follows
mm 6.8
